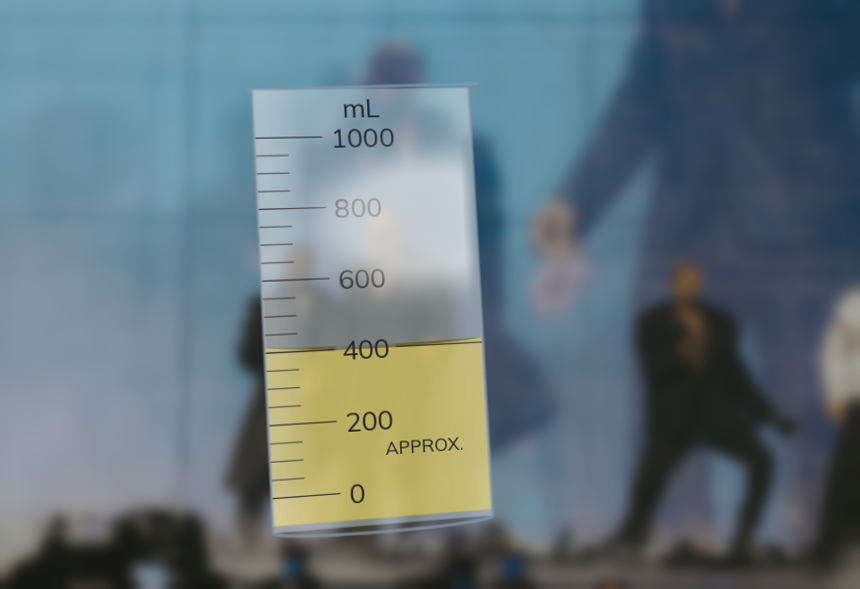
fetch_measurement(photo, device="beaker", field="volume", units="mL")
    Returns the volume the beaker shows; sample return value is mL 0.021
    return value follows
mL 400
